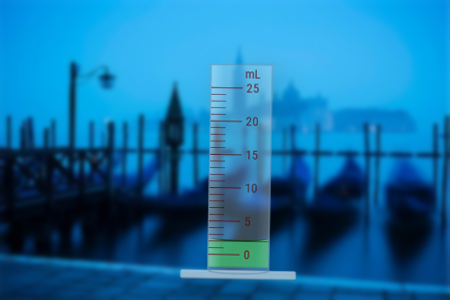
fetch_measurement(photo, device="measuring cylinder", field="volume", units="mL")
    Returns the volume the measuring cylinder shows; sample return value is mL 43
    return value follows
mL 2
